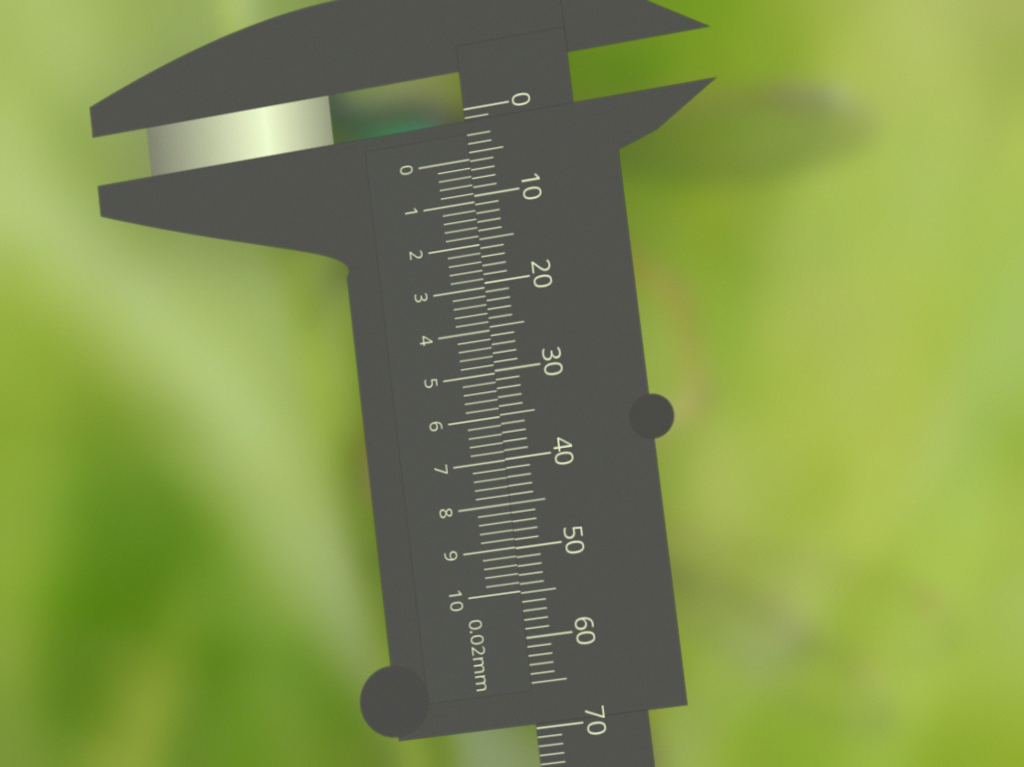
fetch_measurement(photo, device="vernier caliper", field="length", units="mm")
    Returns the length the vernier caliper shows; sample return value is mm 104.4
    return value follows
mm 5.8
